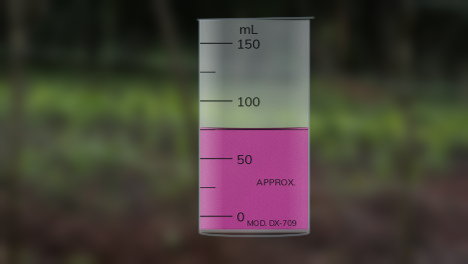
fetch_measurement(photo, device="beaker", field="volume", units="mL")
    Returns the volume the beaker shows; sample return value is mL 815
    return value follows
mL 75
